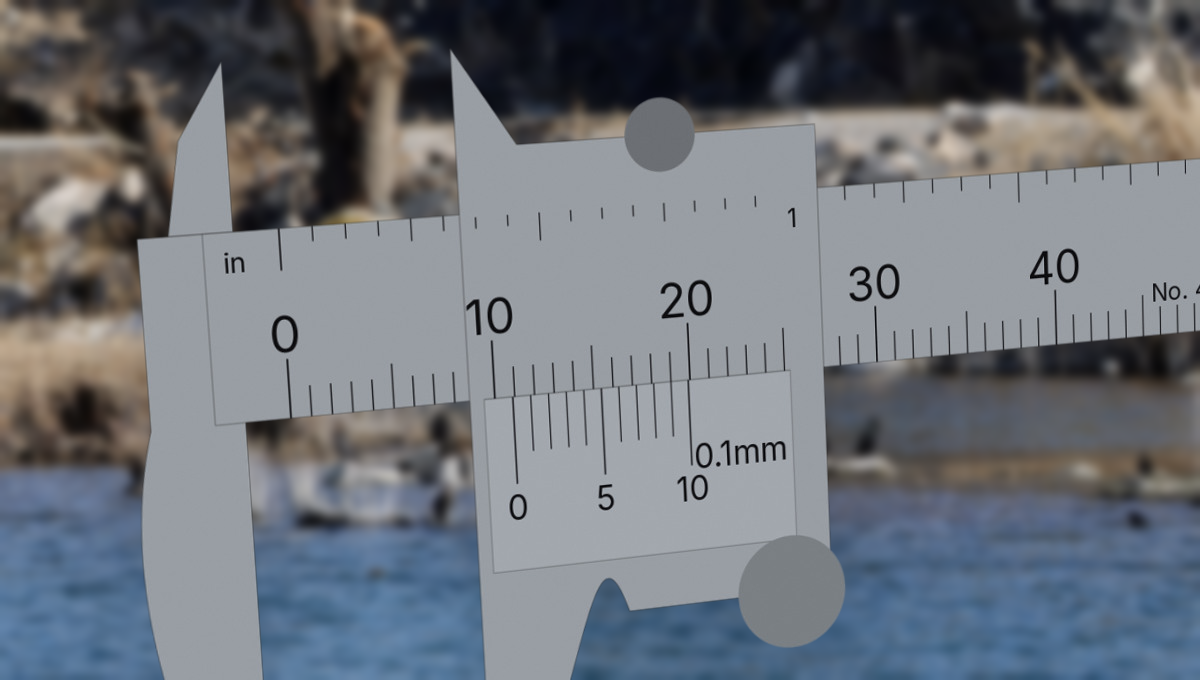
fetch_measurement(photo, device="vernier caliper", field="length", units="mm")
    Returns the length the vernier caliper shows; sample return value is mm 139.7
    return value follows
mm 10.9
